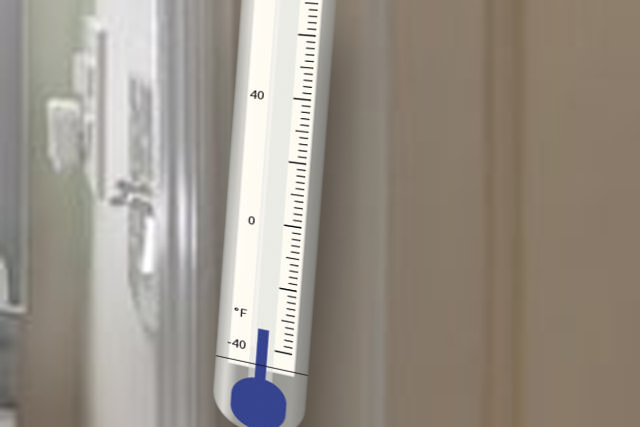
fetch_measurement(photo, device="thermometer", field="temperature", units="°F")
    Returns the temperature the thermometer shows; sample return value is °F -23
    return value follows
°F -34
